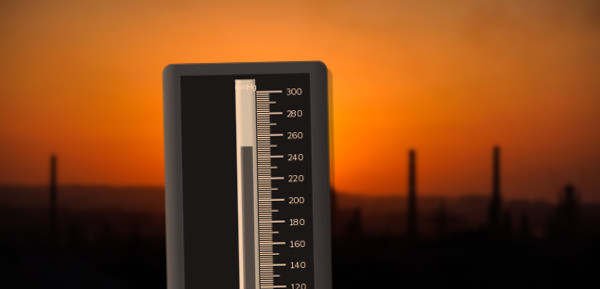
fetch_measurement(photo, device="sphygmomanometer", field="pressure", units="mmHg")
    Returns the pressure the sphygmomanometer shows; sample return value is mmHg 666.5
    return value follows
mmHg 250
